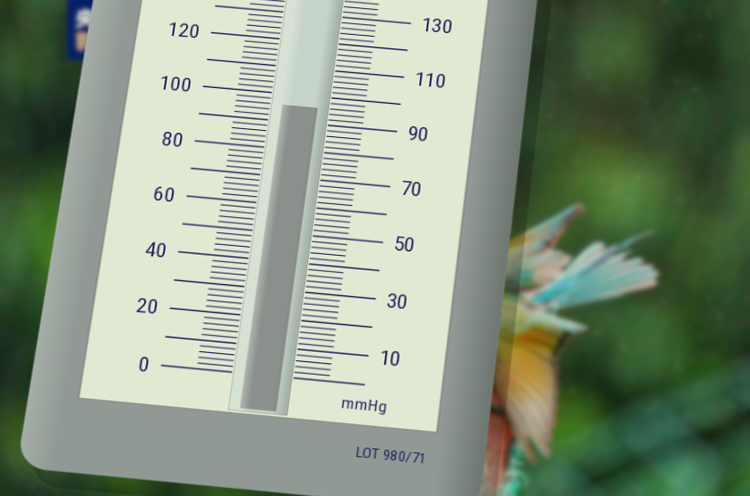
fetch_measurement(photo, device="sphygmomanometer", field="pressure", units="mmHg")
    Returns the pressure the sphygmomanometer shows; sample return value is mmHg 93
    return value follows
mmHg 96
